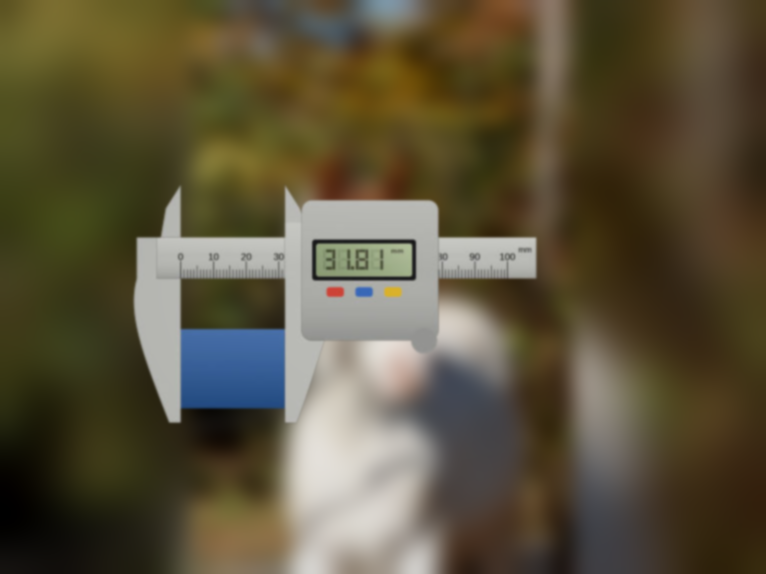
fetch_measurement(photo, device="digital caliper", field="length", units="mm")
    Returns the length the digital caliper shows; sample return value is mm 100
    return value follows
mm 31.81
